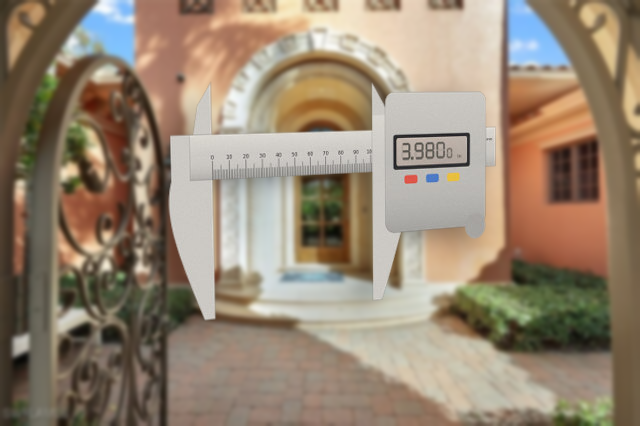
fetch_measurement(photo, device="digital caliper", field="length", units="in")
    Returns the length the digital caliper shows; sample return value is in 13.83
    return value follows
in 3.9800
